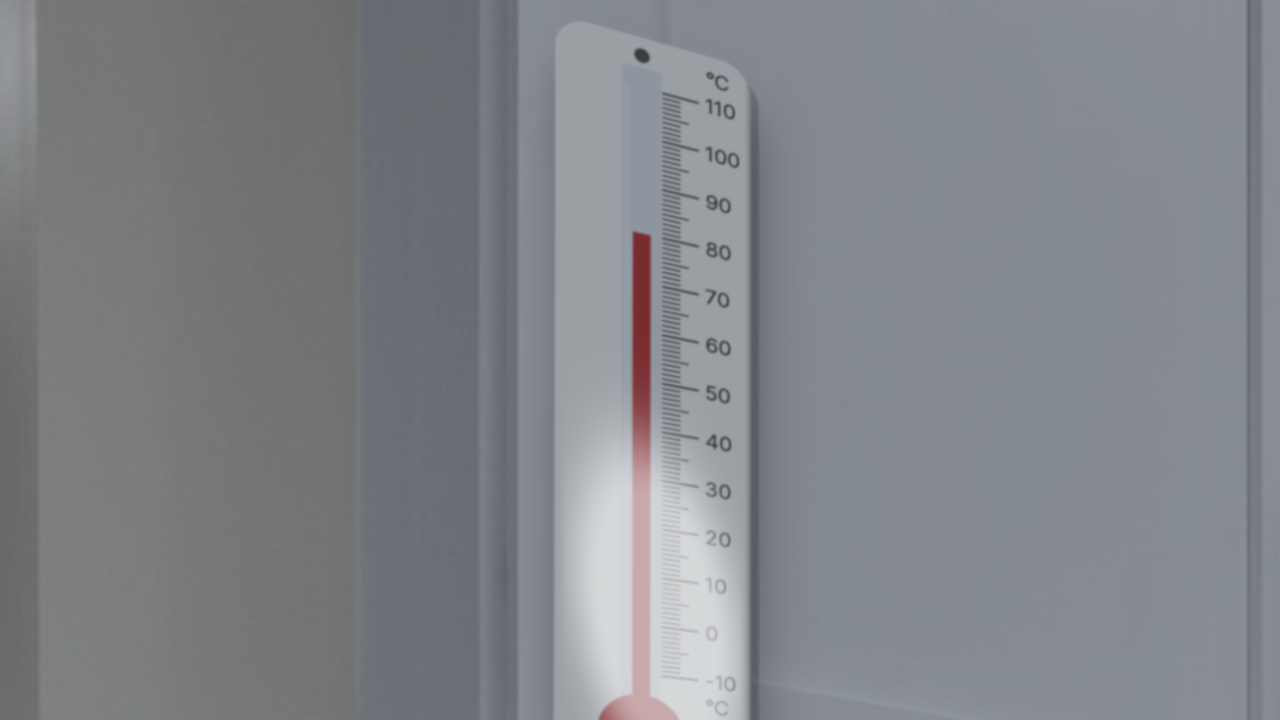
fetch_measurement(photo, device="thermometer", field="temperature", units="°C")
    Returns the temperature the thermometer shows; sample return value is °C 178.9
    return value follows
°C 80
